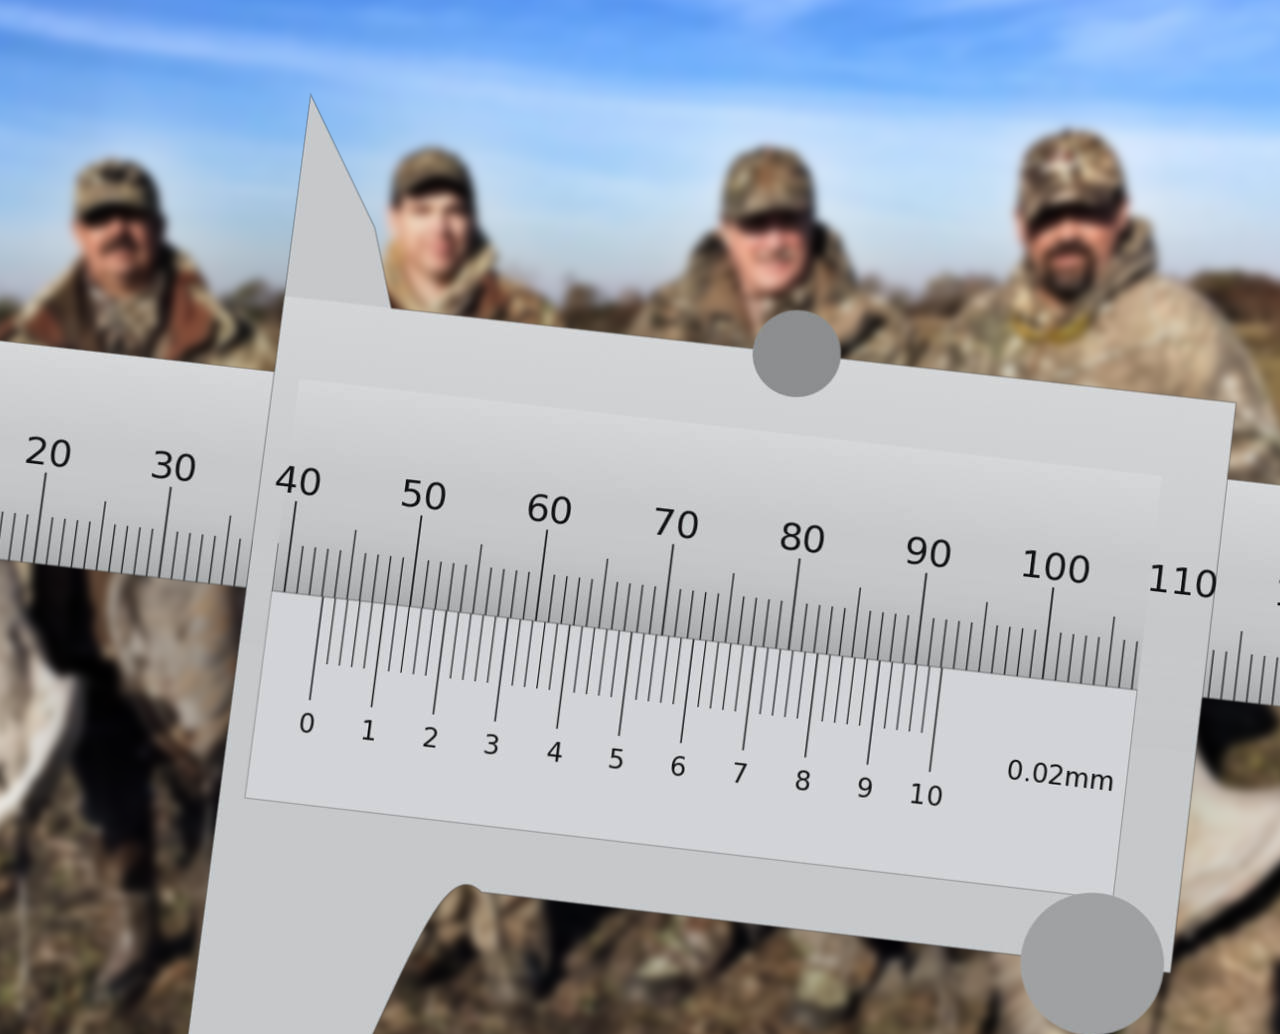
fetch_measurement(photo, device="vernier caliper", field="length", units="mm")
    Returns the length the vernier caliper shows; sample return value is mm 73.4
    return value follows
mm 43.1
